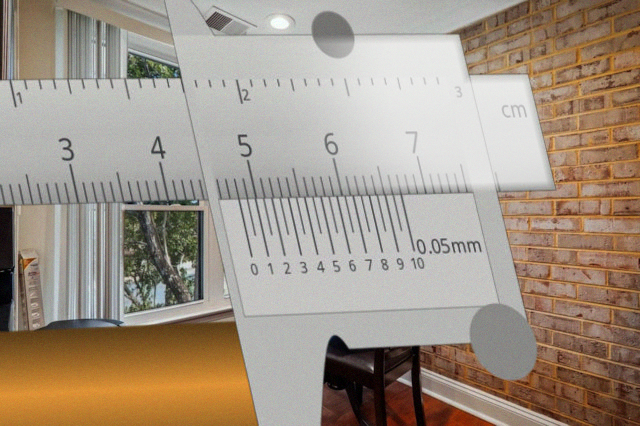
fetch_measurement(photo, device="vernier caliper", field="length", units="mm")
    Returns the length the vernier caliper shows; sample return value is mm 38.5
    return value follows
mm 48.0
